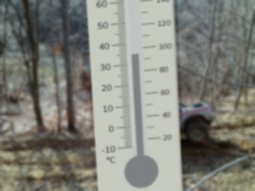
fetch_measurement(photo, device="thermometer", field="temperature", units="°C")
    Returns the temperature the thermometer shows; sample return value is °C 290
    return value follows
°C 35
